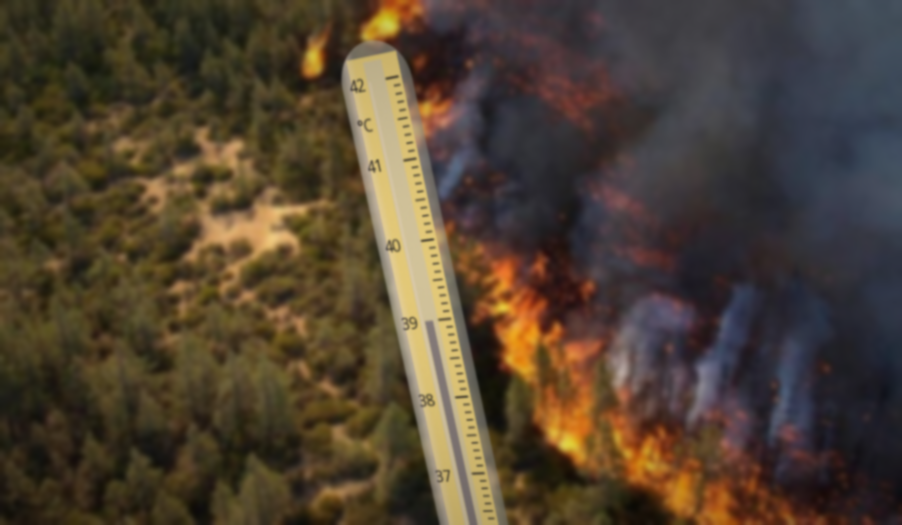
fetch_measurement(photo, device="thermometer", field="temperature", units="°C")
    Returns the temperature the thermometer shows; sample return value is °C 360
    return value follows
°C 39
